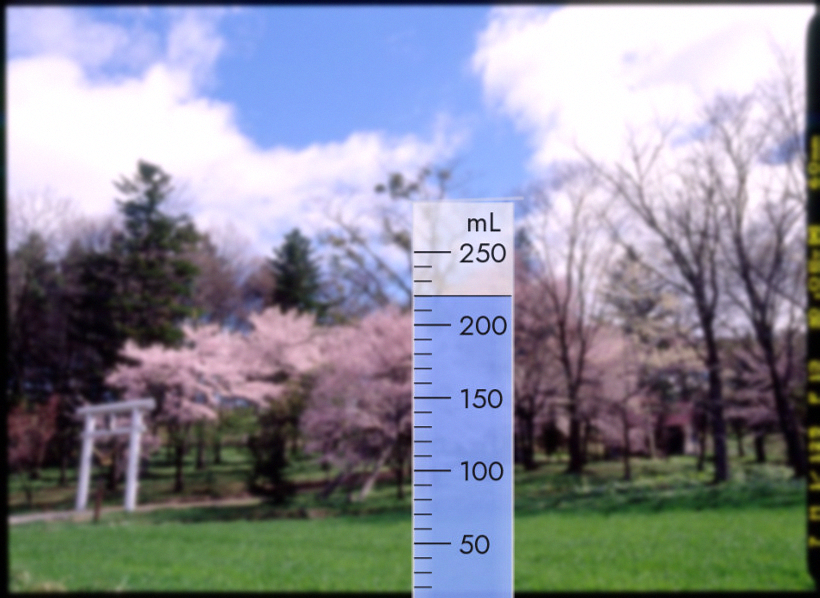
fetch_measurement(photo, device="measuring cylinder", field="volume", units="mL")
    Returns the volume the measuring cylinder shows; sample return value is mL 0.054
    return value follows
mL 220
